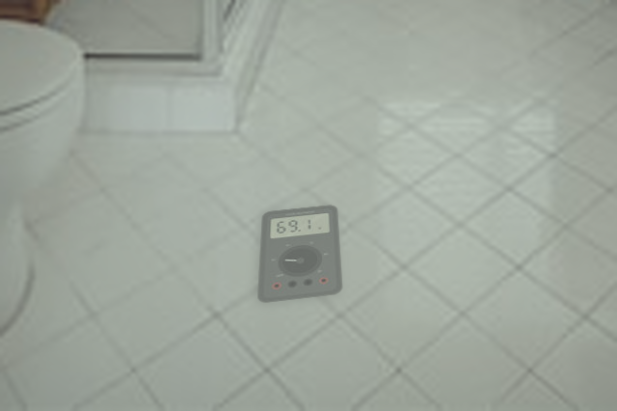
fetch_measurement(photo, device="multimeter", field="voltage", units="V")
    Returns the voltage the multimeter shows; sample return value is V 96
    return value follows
V 69.1
